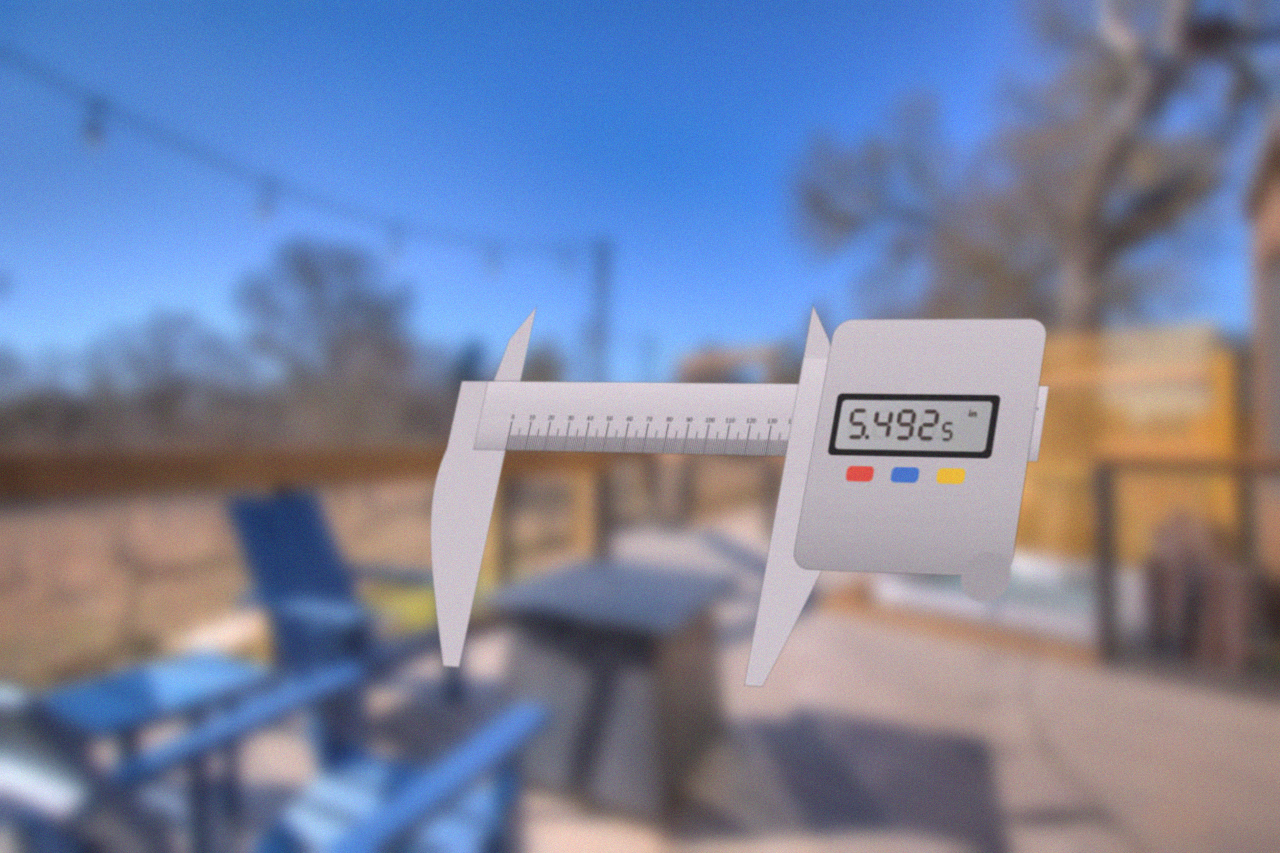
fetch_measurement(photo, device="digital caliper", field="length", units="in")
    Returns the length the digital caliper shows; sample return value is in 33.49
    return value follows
in 5.4925
